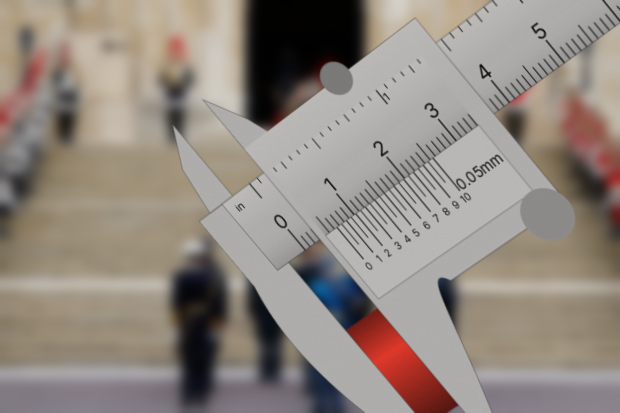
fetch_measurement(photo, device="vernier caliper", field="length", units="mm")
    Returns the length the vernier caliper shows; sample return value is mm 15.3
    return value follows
mm 6.5
